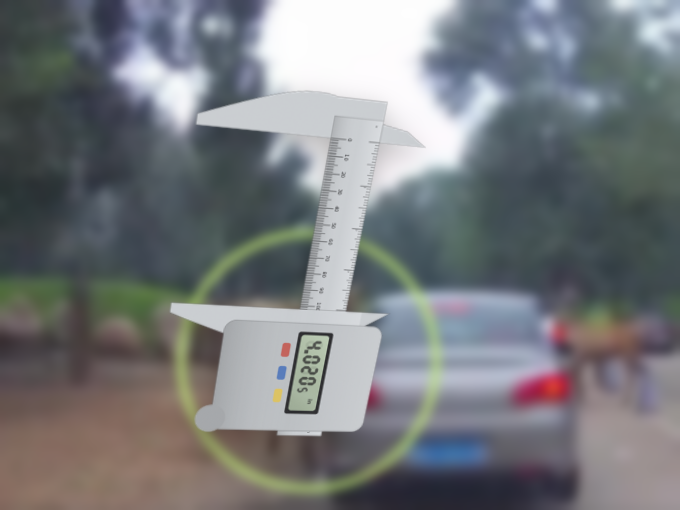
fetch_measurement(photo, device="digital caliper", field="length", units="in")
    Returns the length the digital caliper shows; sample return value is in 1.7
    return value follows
in 4.0205
